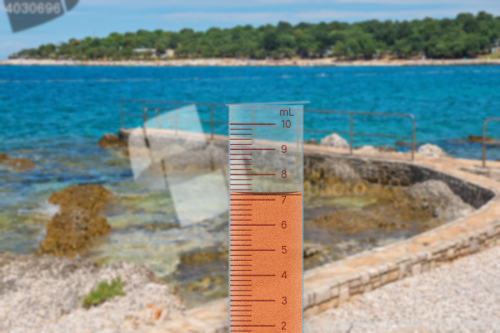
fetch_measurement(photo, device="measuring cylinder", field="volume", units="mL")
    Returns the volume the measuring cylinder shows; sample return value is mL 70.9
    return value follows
mL 7.2
